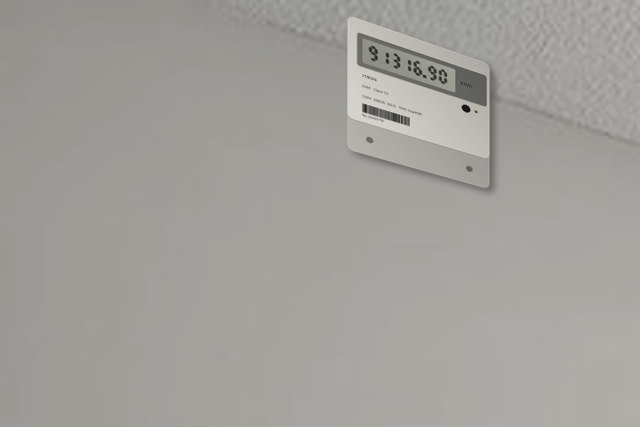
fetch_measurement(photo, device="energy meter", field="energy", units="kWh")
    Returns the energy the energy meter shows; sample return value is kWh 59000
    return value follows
kWh 91316.90
